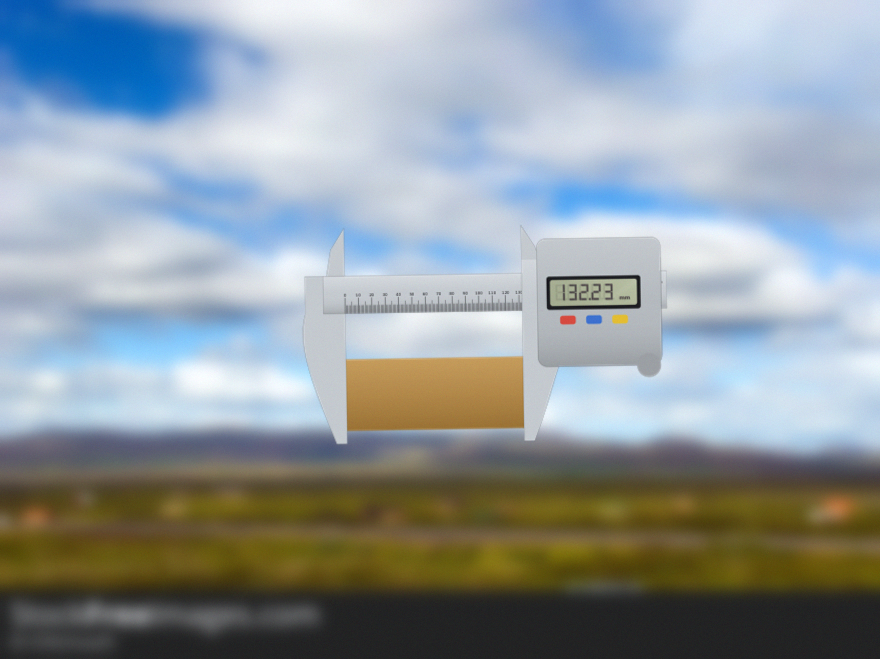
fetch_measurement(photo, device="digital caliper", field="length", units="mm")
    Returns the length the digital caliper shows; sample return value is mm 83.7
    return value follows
mm 132.23
